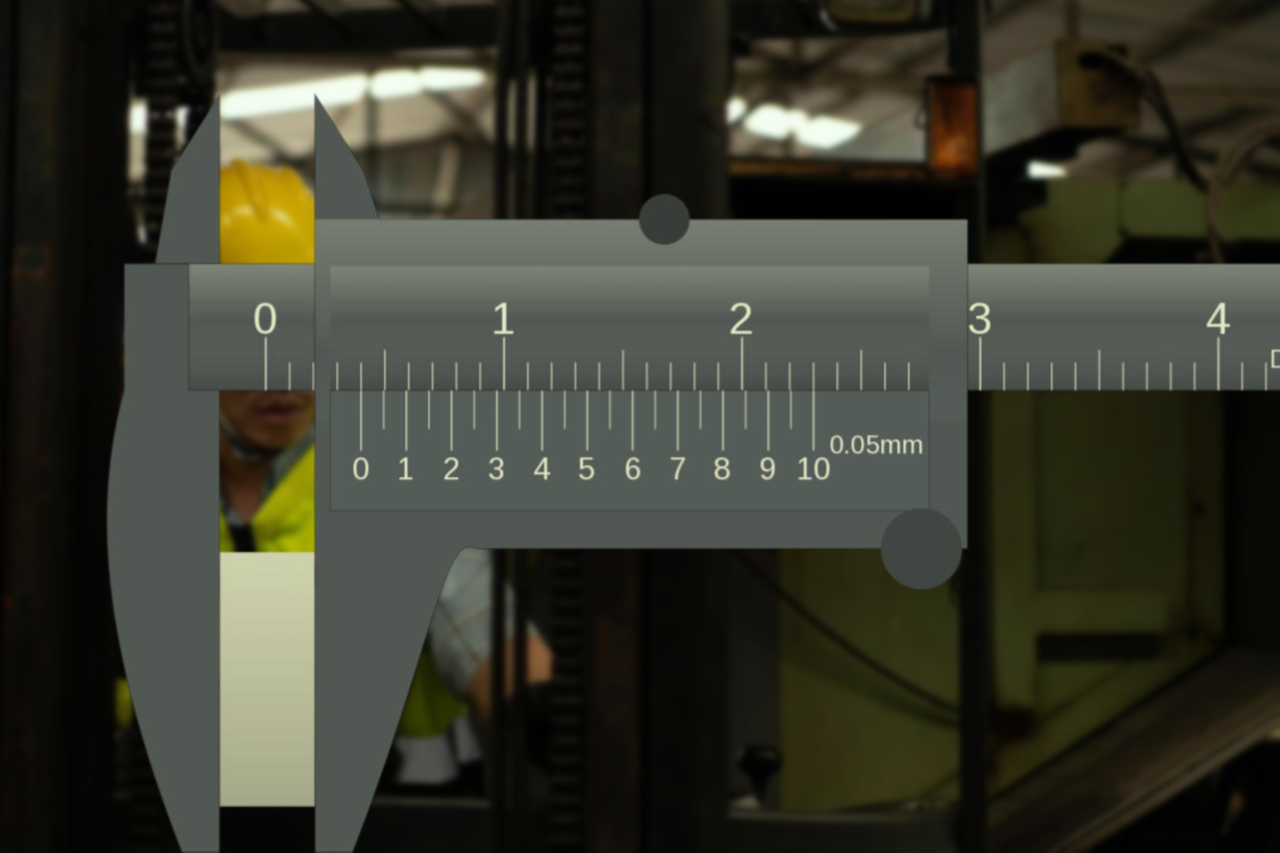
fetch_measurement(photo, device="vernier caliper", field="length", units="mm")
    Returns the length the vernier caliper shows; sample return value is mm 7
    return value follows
mm 4.0
